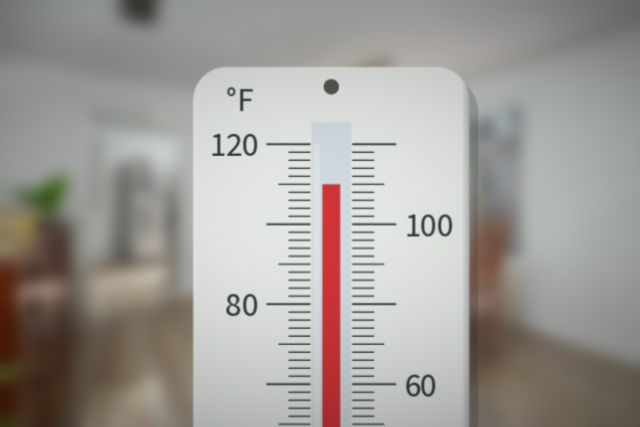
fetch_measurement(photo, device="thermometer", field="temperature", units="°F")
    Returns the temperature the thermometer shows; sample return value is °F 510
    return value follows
°F 110
